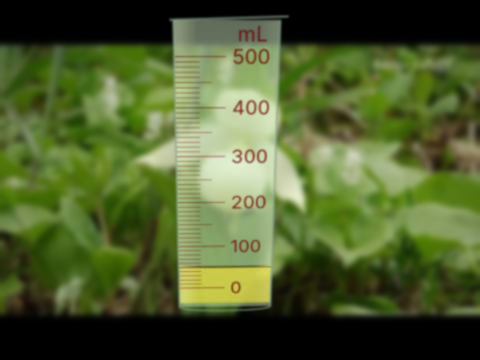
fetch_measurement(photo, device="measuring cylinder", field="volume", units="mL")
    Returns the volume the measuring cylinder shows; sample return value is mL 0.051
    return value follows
mL 50
